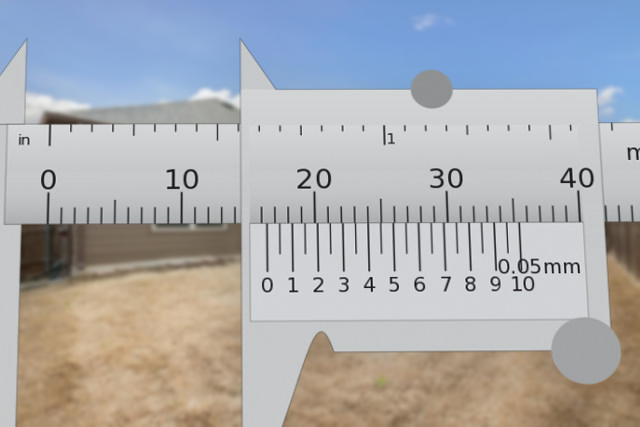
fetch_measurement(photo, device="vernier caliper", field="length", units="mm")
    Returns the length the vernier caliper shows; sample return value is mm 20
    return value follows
mm 16.4
